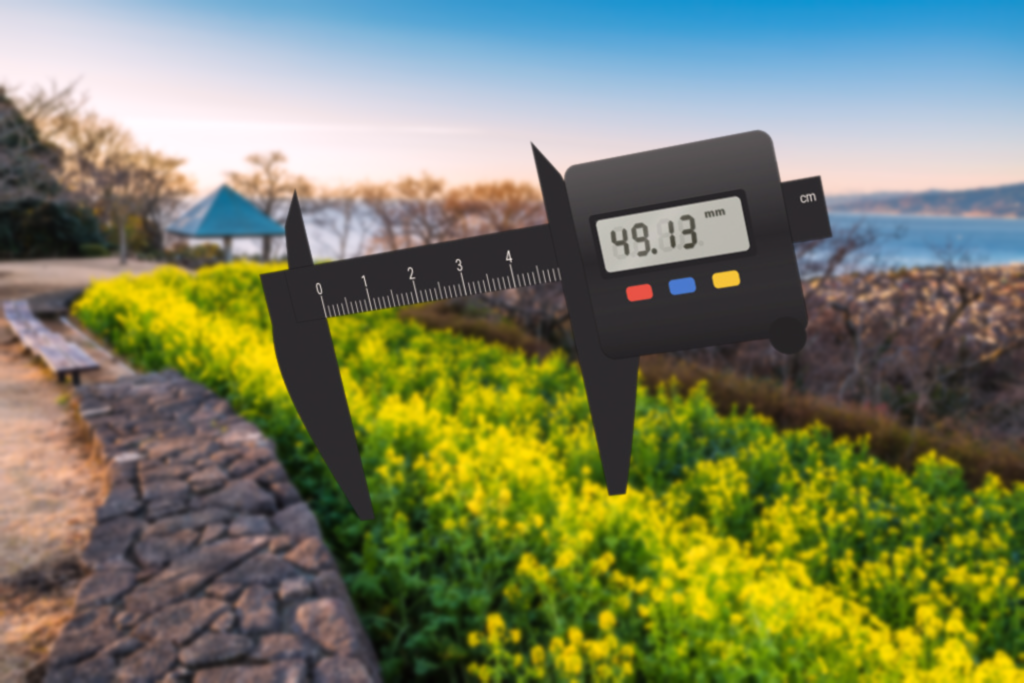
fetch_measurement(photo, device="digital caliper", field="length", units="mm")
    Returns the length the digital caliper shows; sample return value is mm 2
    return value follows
mm 49.13
